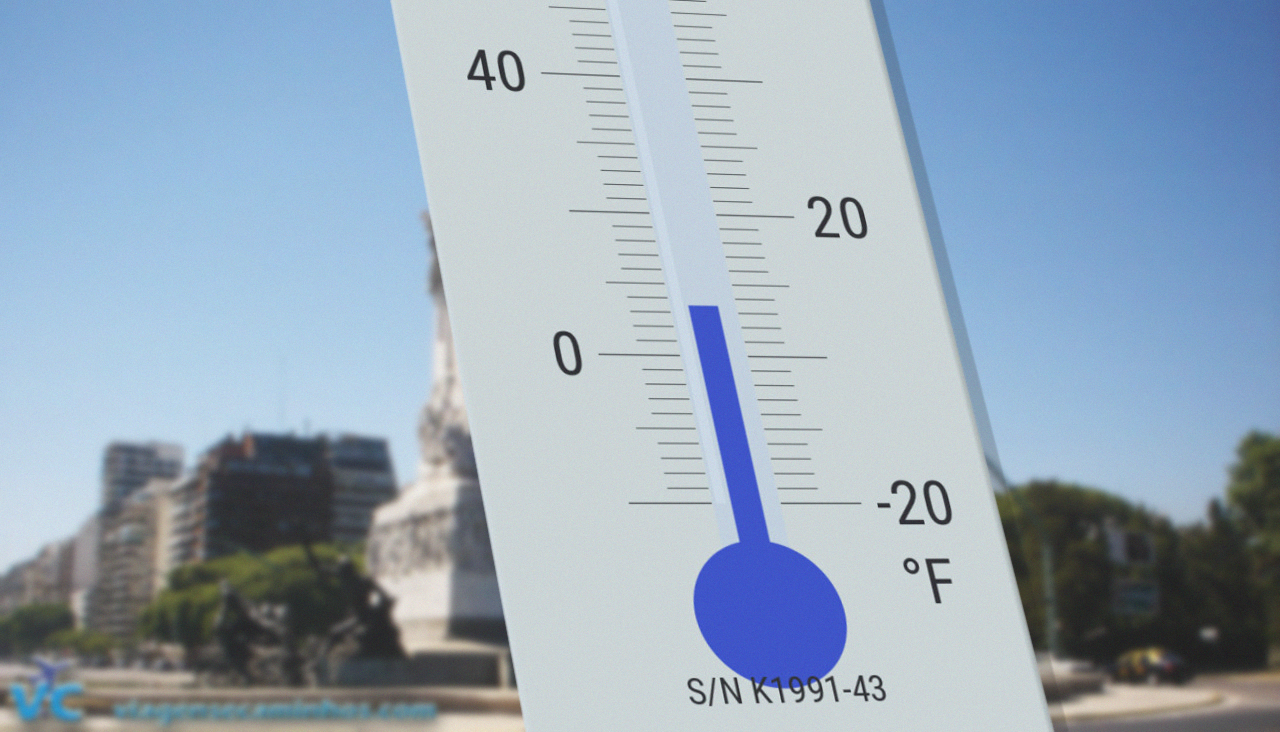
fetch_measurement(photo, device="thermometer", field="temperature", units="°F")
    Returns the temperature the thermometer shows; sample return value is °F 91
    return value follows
°F 7
